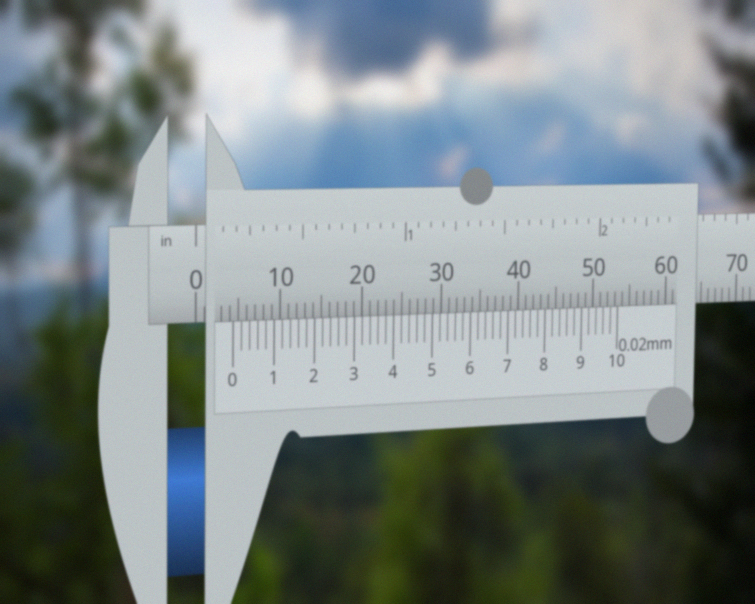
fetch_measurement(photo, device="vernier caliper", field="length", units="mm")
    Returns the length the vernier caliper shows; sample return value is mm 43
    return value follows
mm 4.4
